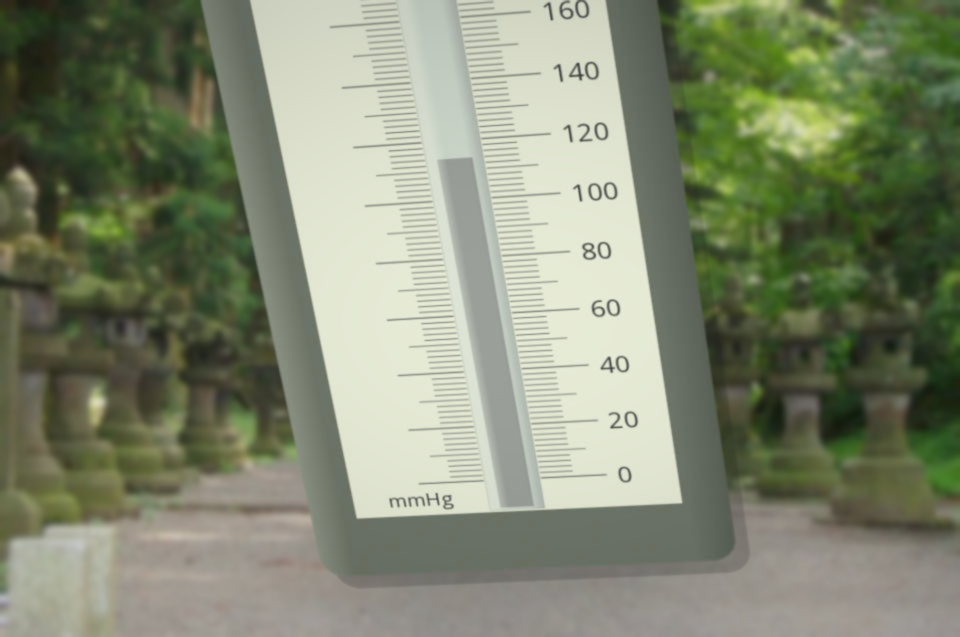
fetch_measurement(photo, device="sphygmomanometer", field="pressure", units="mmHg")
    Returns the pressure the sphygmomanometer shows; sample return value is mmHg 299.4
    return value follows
mmHg 114
